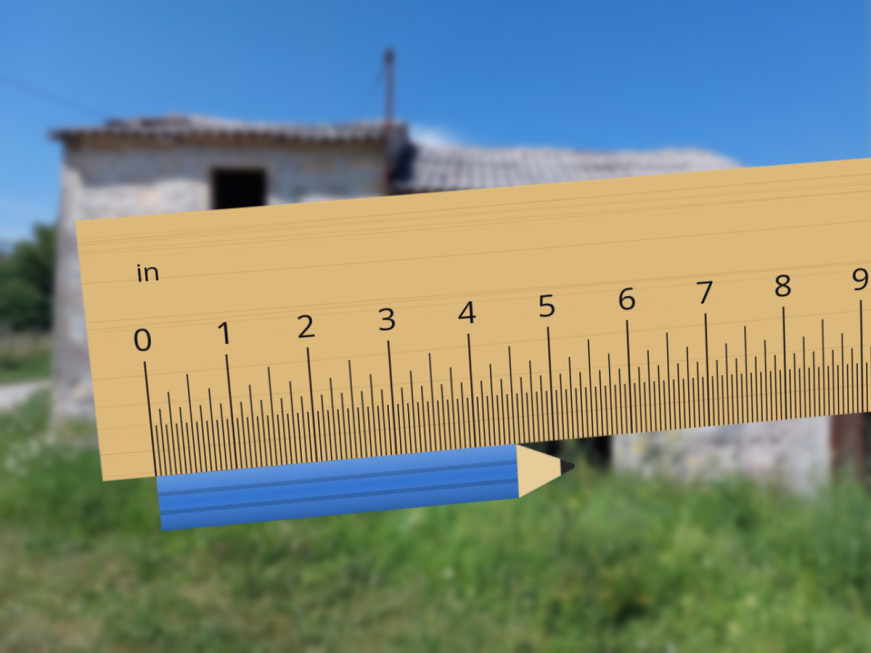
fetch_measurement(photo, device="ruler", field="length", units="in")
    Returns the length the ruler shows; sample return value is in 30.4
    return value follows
in 5.25
